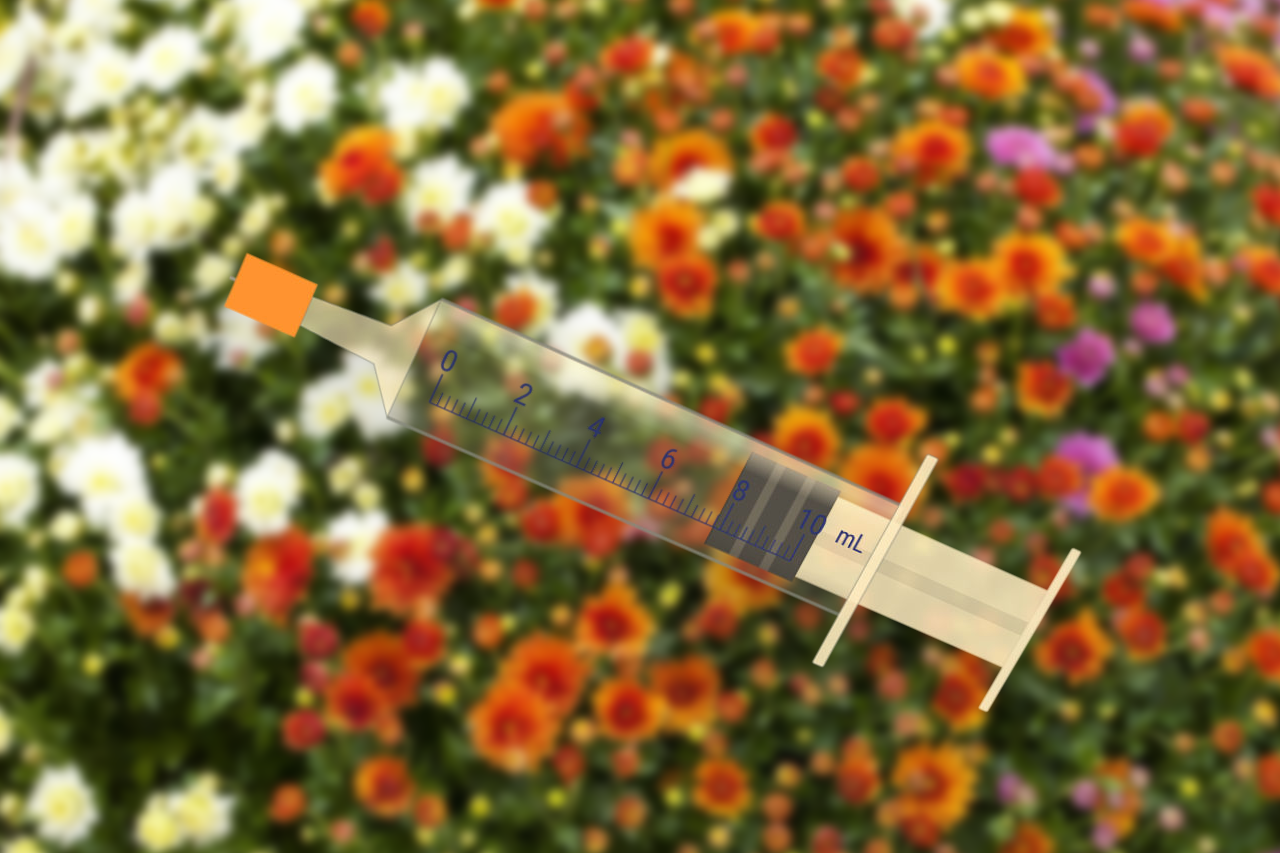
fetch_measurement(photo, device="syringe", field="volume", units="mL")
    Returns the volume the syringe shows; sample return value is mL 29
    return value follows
mL 7.8
